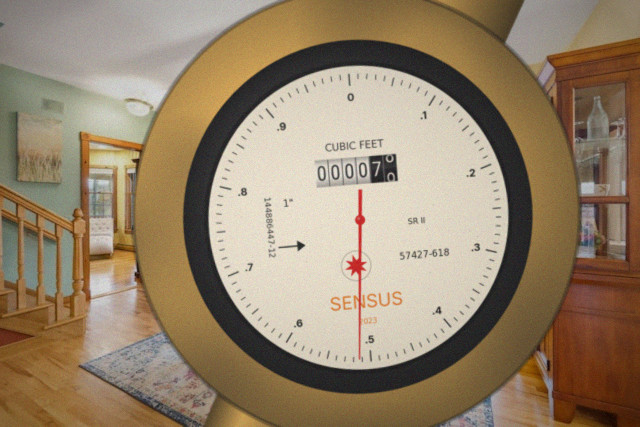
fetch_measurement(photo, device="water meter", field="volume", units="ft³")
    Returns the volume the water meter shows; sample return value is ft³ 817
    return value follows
ft³ 78.51
